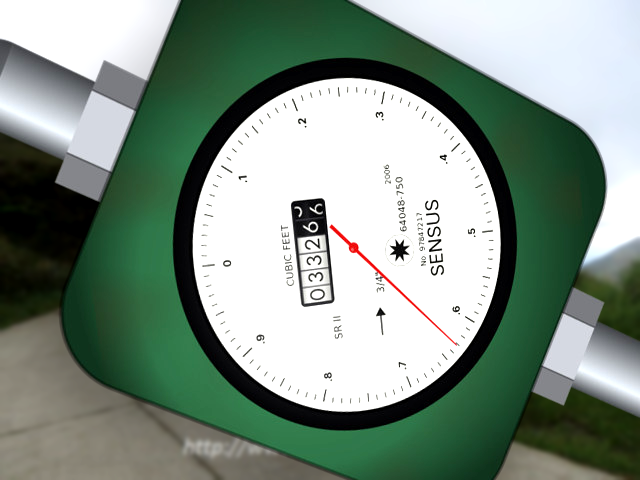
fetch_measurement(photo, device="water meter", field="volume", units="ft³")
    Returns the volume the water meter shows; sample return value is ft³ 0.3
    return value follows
ft³ 33265.63
